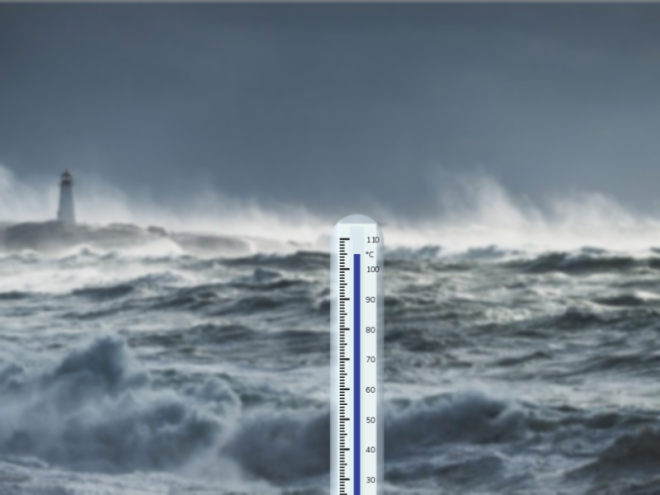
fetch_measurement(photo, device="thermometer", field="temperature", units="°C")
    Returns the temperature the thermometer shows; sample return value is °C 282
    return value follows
°C 105
